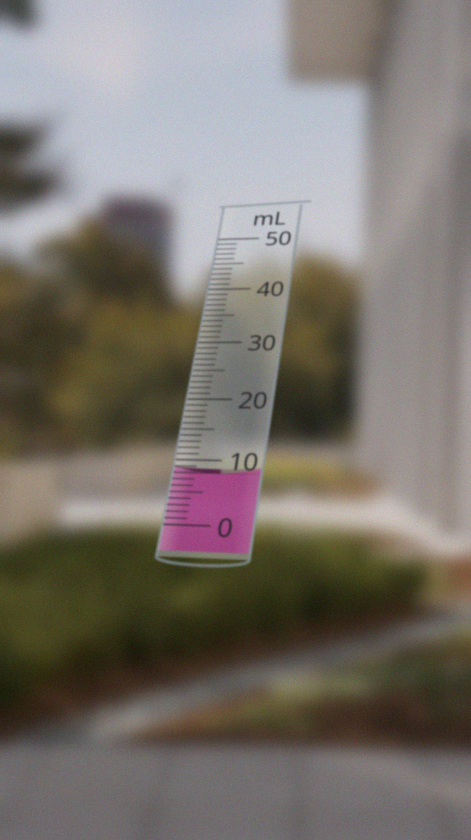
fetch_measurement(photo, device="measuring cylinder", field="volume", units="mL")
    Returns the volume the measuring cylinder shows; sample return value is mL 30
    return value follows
mL 8
